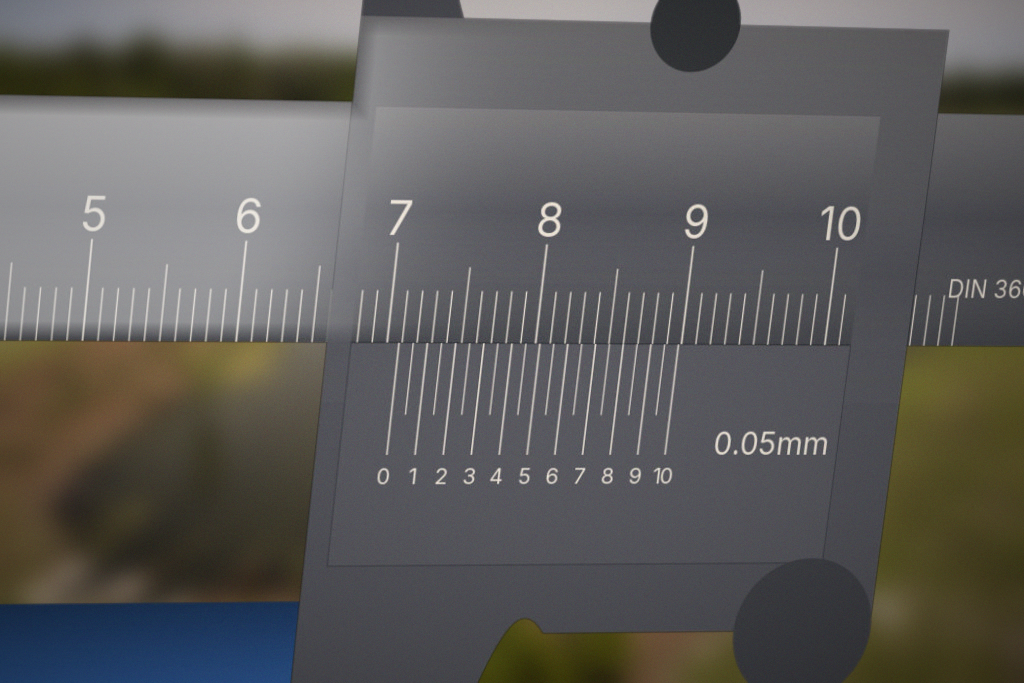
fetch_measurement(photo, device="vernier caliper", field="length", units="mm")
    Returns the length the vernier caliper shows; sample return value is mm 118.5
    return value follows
mm 70.8
